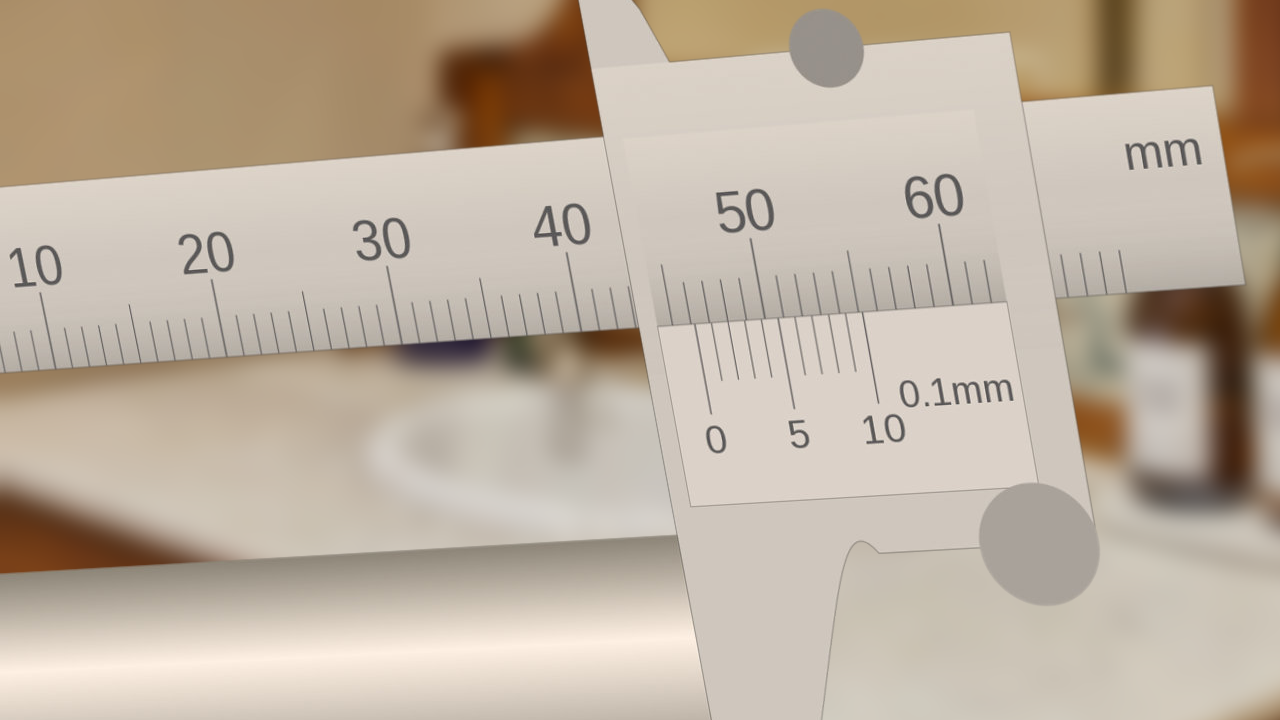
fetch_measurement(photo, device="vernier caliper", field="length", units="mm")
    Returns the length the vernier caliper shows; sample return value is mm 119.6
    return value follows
mm 46.2
